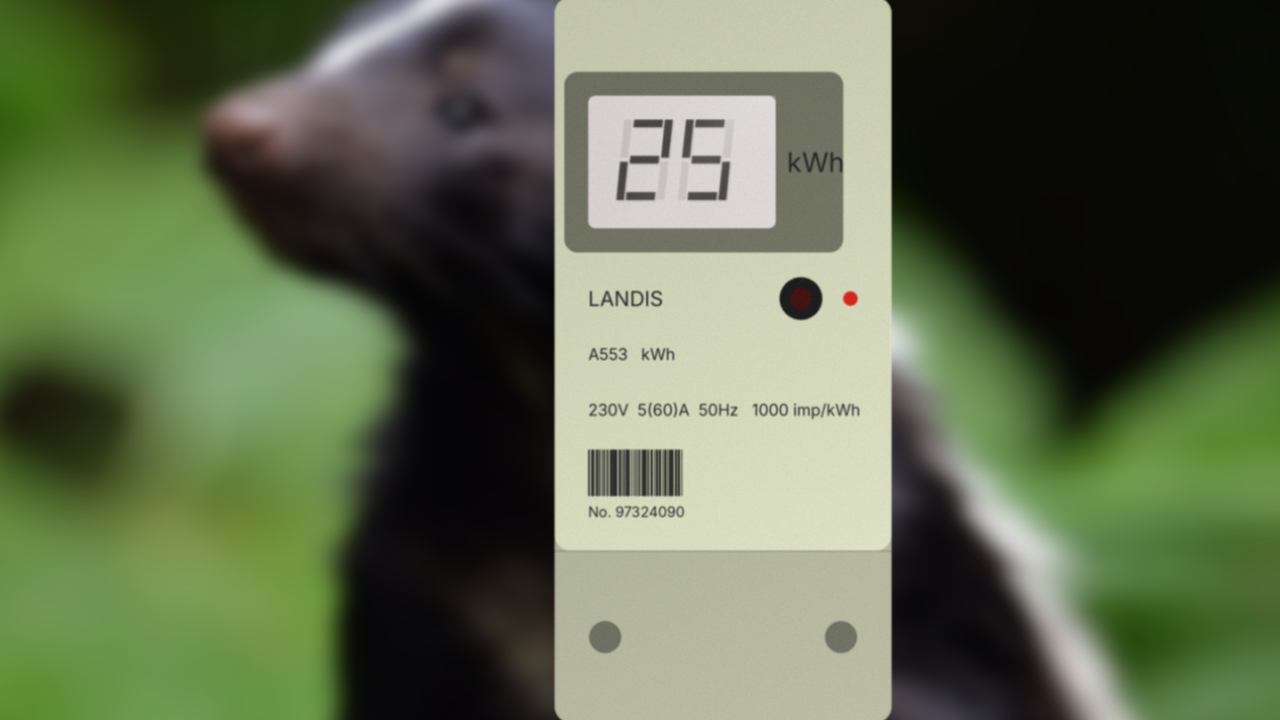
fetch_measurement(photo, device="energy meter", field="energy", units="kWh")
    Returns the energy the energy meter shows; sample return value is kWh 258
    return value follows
kWh 25
